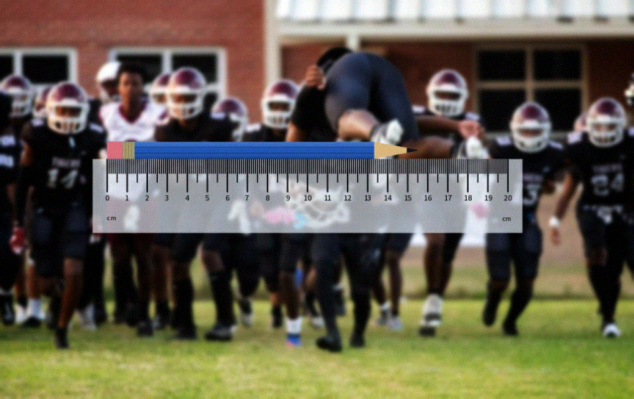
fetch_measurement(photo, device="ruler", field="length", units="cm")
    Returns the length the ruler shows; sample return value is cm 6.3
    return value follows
cm 15.5
